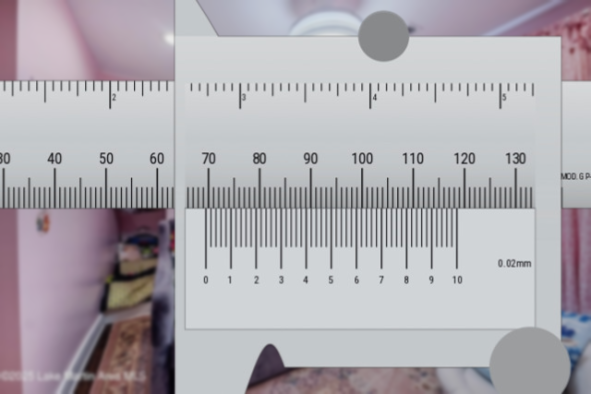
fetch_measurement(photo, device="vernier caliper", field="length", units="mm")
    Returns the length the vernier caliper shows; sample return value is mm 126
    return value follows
mm 69.5
